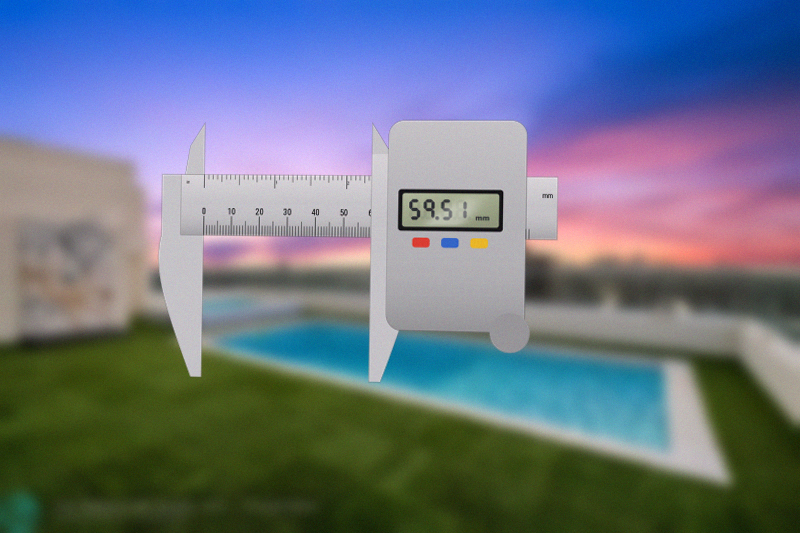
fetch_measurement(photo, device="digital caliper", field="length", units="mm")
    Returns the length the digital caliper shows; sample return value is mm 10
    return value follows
mm 59.51
